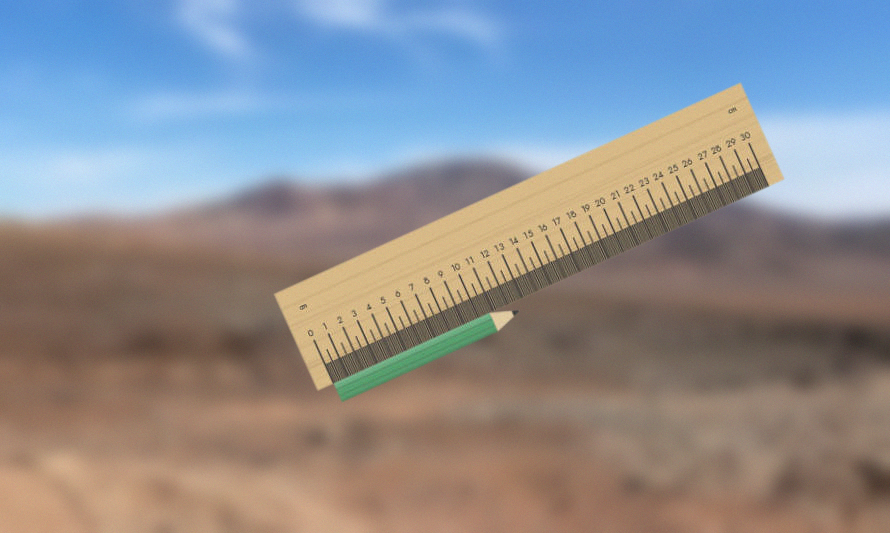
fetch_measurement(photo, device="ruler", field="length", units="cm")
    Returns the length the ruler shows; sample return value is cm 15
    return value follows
cm 12.5
